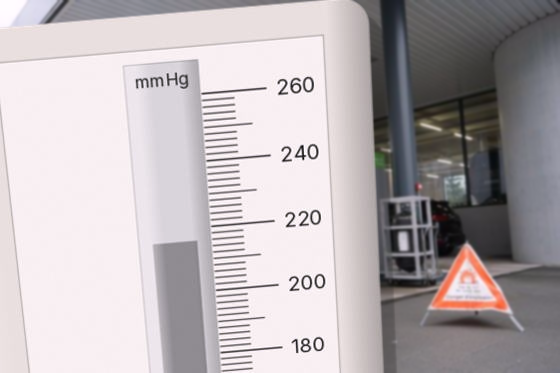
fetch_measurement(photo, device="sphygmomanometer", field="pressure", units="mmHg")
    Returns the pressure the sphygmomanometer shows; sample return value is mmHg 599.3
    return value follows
mmHg 216
